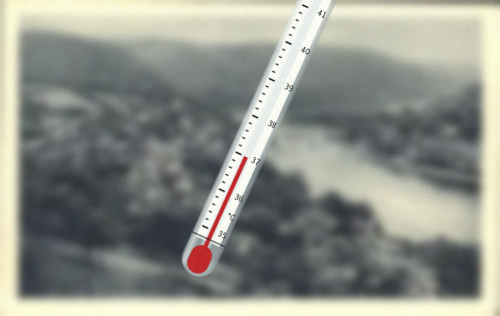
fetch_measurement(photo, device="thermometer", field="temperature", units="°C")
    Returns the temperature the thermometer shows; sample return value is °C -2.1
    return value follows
°C 37
